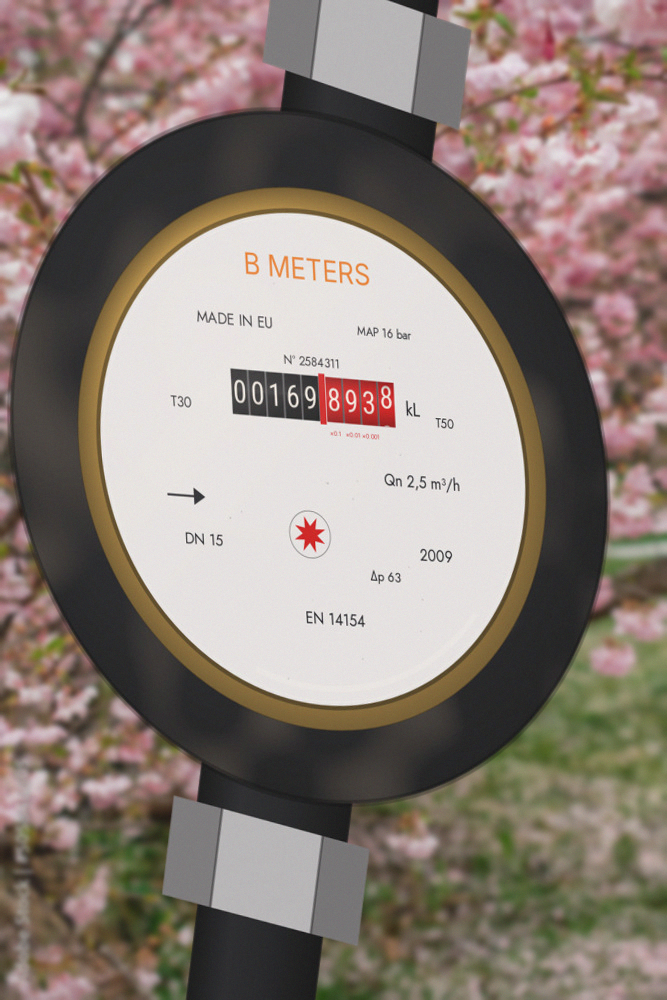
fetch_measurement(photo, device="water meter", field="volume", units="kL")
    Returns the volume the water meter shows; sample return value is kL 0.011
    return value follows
kL 169.8938
